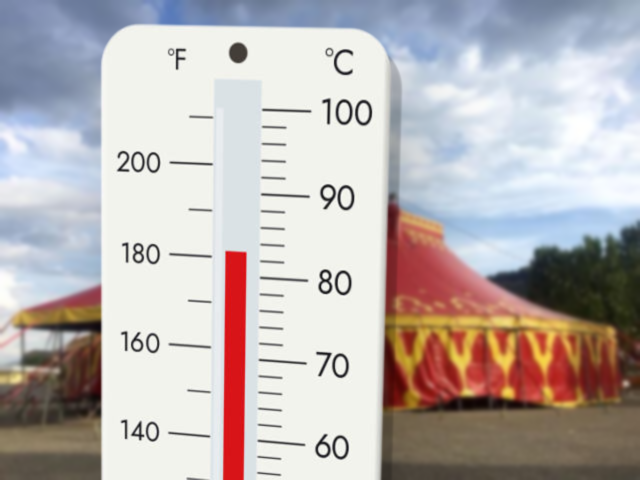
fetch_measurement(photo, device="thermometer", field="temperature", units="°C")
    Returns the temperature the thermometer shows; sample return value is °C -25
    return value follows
°C 83
